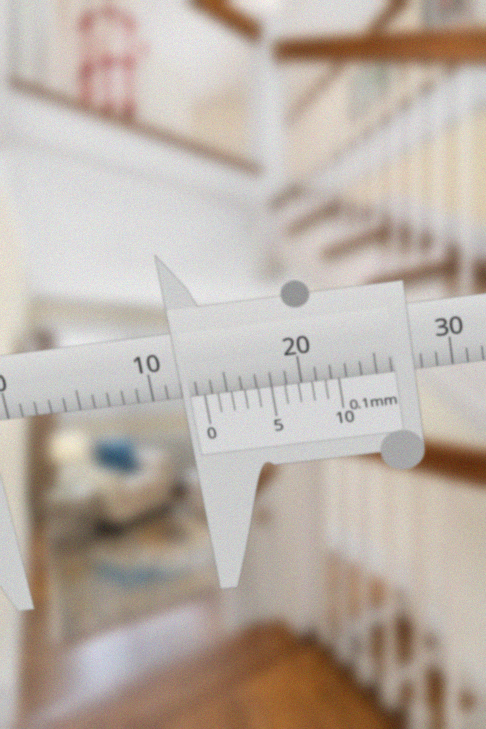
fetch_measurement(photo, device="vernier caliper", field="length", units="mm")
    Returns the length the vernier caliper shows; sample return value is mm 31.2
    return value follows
mm 13.5
